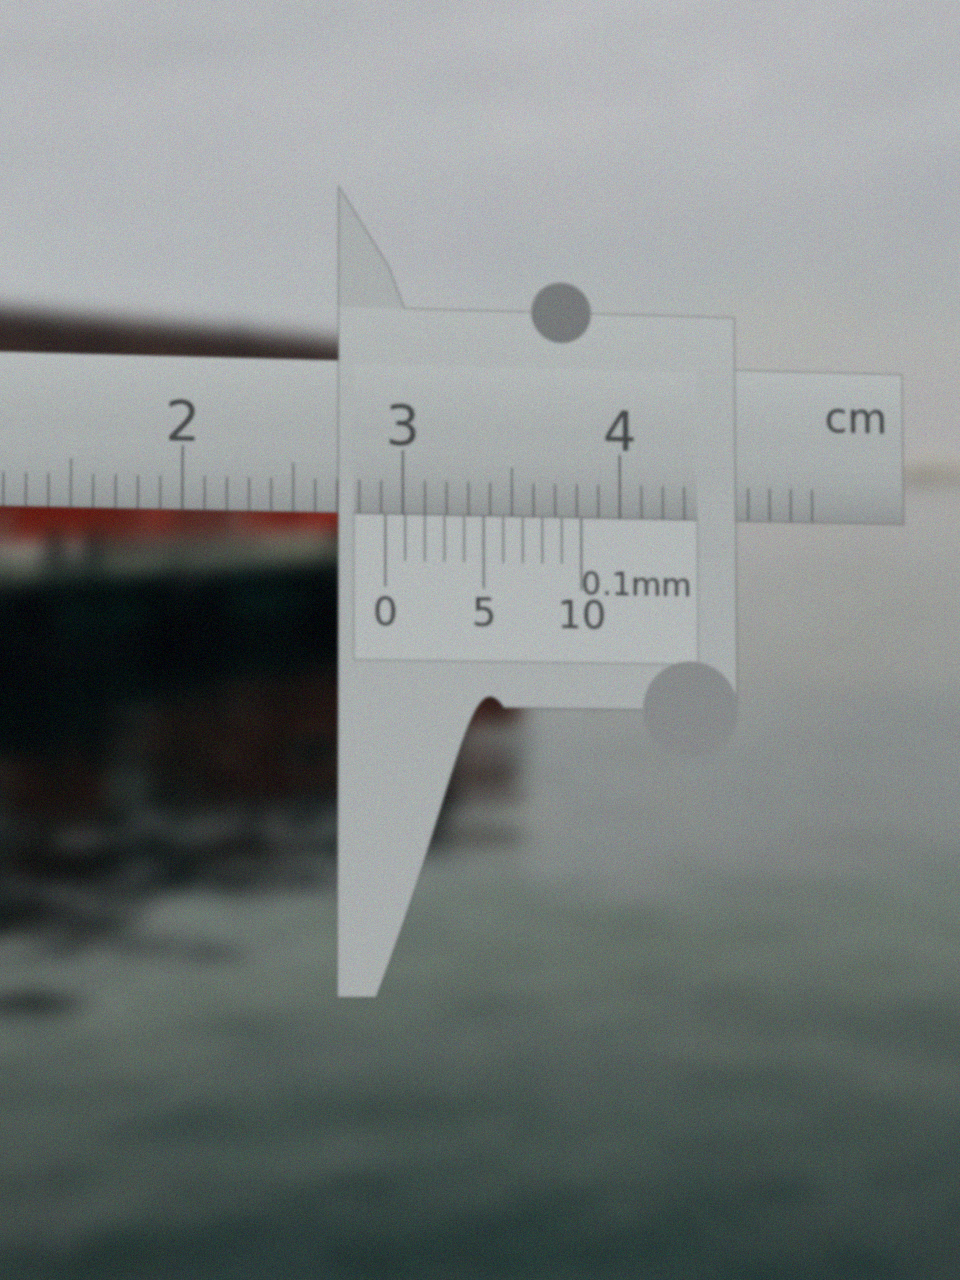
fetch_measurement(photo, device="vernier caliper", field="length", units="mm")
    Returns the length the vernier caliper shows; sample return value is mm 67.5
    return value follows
mm 29.2
